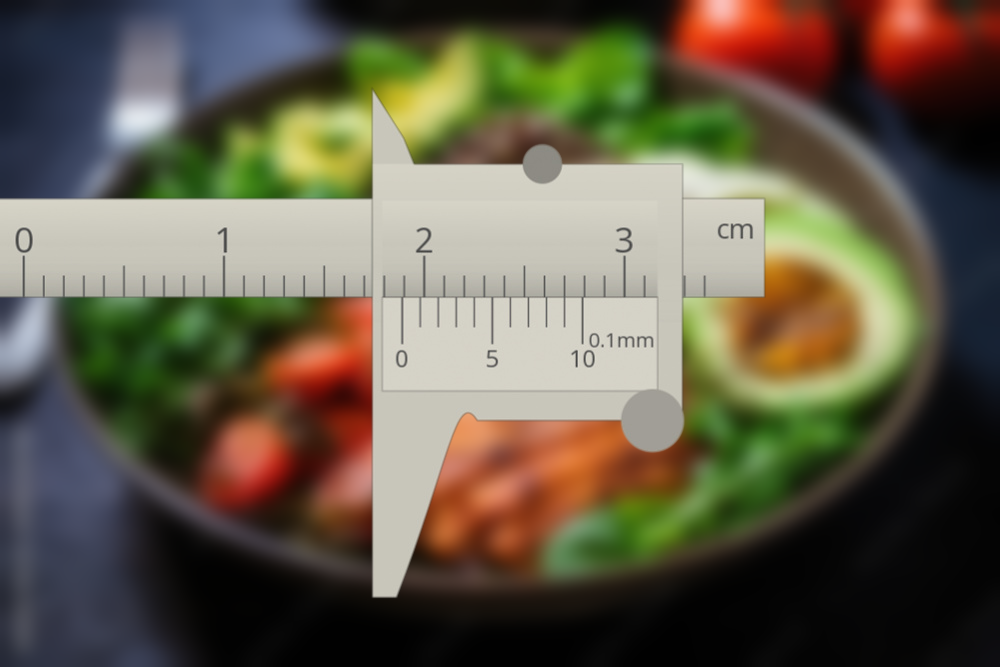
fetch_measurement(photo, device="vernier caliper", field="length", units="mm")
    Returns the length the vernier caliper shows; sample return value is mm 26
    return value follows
mm 18.9
